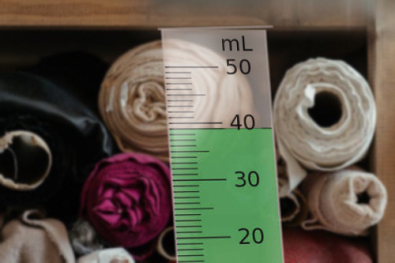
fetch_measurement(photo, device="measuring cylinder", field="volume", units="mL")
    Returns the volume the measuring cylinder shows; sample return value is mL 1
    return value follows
mL 39
